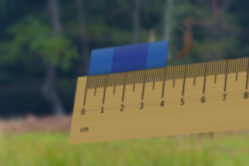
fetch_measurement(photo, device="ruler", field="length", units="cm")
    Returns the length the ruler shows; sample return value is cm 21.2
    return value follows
cm 4
